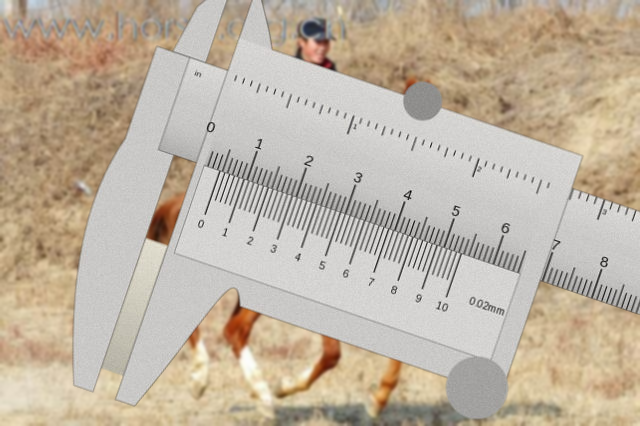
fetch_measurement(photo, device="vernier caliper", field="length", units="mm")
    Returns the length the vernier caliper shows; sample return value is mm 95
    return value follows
mm 4.5
